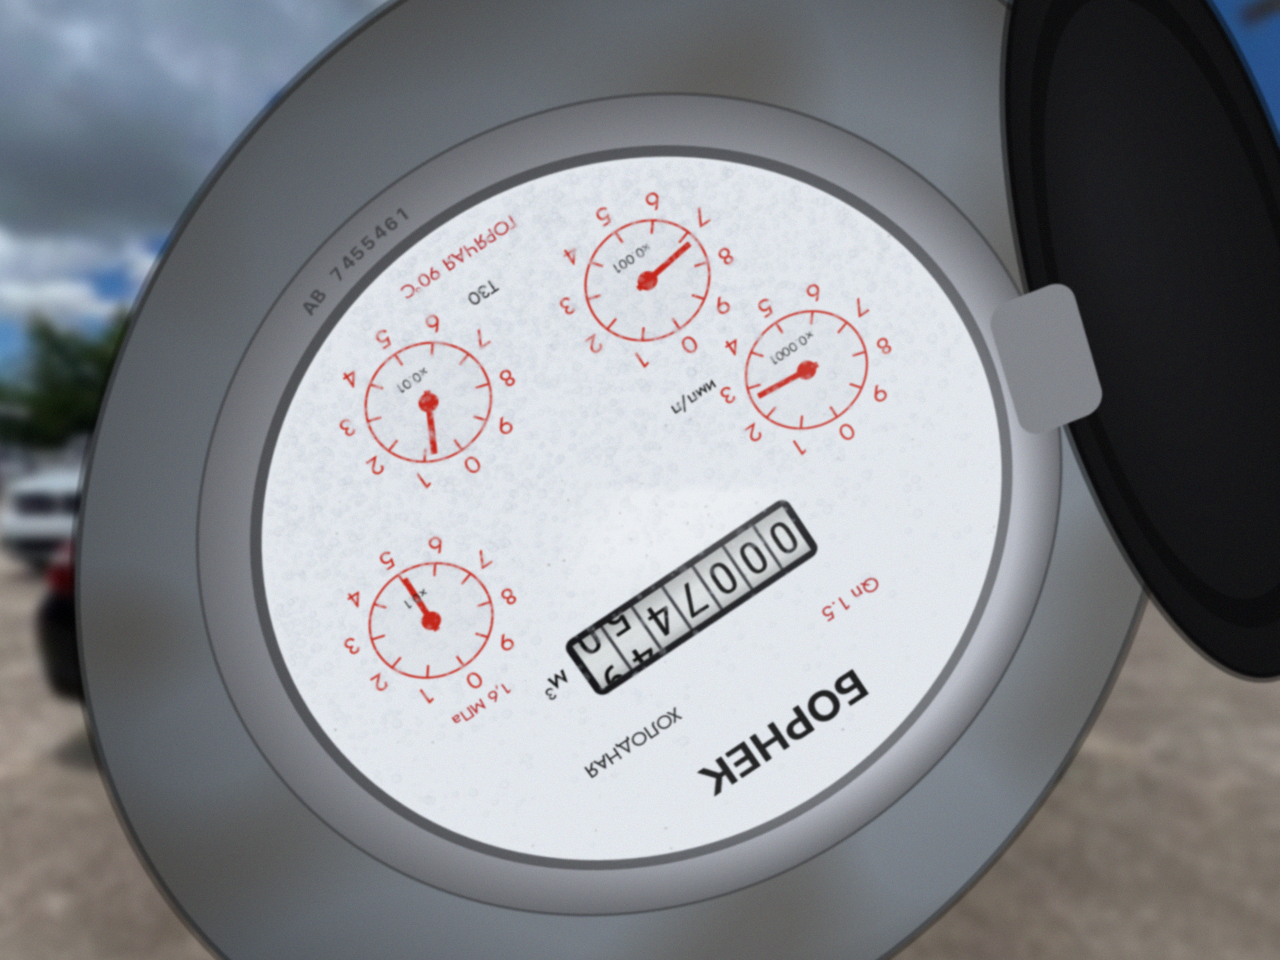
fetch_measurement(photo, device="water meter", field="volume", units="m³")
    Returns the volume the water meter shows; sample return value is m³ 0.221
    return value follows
m³ 7449.5072
